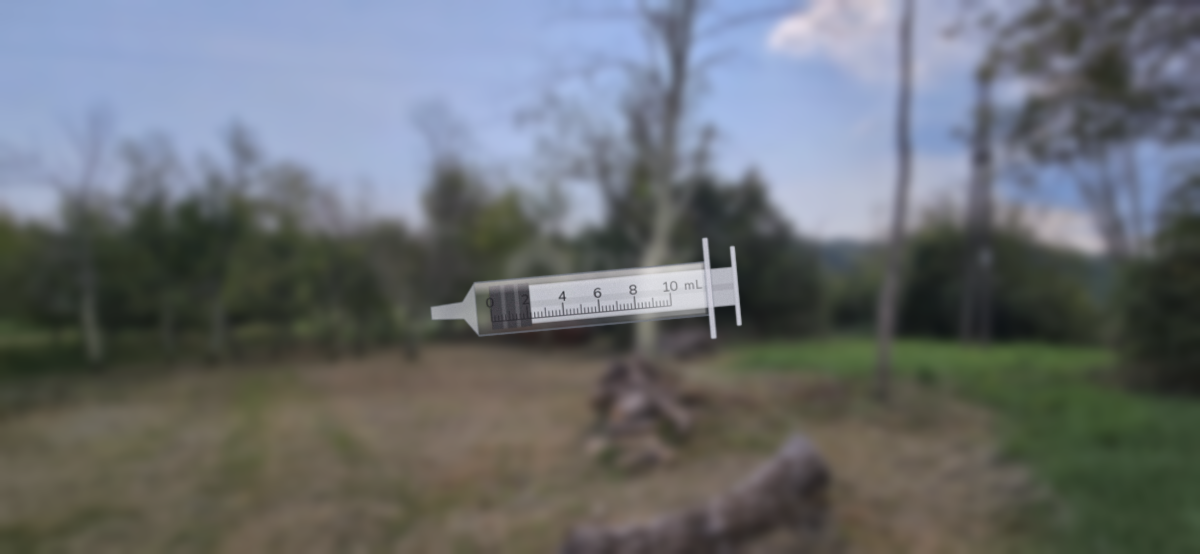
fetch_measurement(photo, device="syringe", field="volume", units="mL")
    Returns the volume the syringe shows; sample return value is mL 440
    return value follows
mL 0
